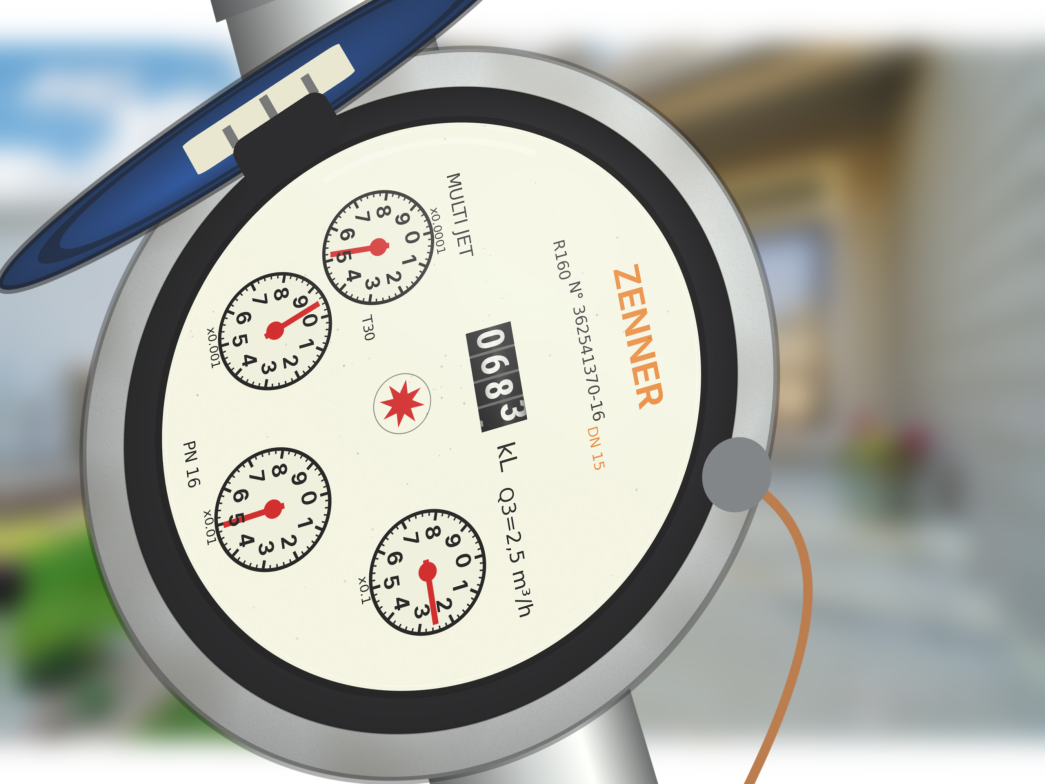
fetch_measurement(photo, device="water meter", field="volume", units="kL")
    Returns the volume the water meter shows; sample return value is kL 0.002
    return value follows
kL 683.2495
